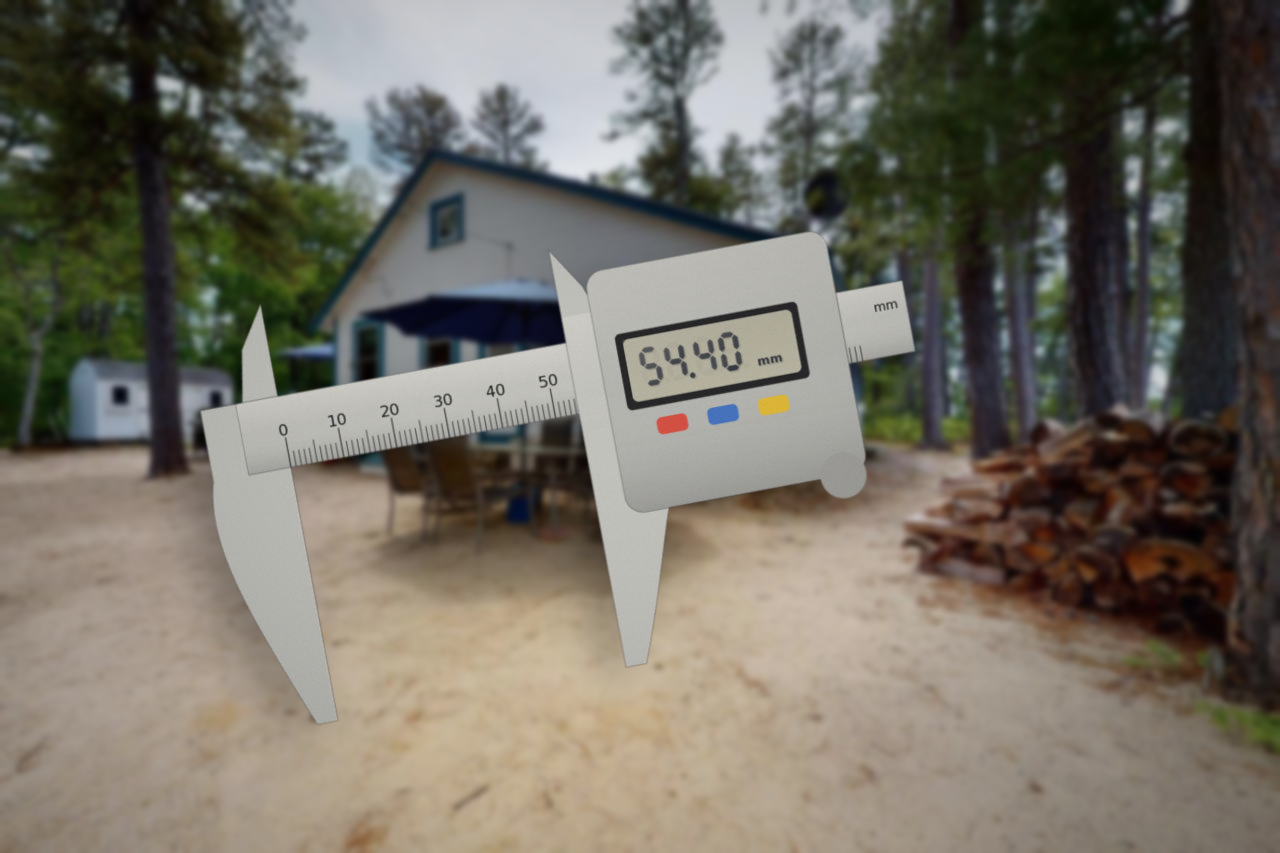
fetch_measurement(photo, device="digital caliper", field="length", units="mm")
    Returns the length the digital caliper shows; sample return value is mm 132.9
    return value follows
mm 54.40
